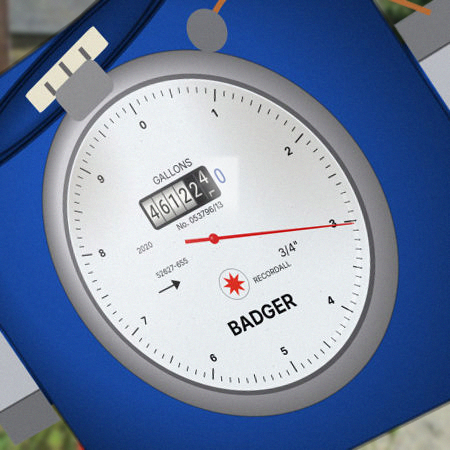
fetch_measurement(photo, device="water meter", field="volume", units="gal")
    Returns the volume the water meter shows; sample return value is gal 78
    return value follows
gal 4612243.0
